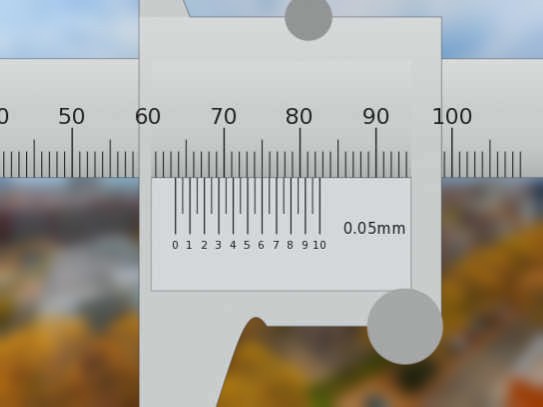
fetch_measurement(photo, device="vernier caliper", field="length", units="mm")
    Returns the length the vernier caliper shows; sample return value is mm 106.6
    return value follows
mm 63.6
